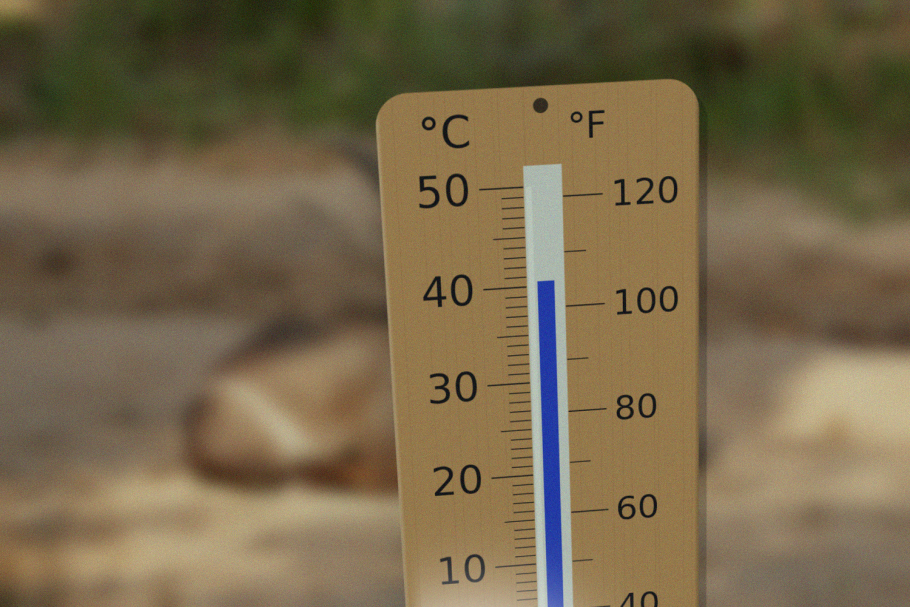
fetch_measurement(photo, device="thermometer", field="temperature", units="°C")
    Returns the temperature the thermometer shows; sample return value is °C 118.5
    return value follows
°C 40.5
